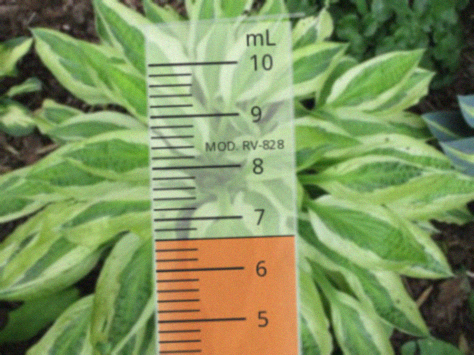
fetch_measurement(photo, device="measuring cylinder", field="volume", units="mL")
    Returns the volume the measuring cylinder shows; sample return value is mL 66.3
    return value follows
mL 6.6
